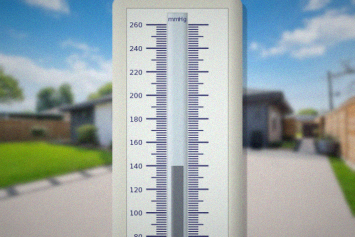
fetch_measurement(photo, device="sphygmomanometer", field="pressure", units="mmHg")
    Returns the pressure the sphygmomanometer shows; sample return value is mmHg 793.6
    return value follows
mmHg 140
